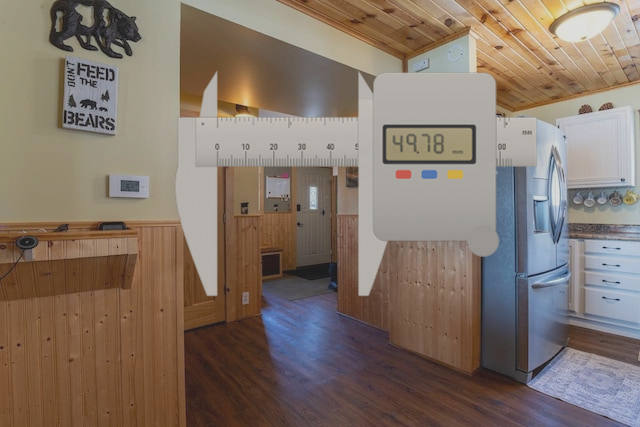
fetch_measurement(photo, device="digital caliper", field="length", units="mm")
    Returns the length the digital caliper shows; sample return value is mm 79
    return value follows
mm 49.78
